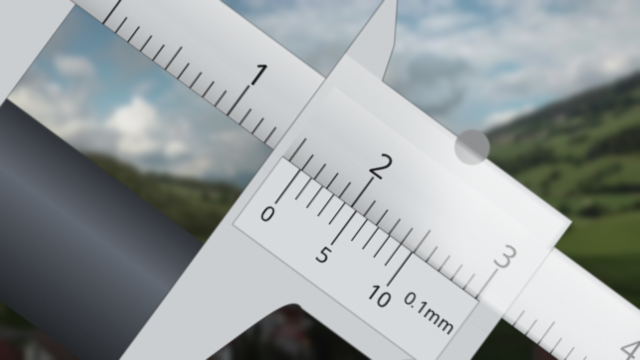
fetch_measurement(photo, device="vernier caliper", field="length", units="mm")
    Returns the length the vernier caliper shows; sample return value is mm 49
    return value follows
mm 15.9
